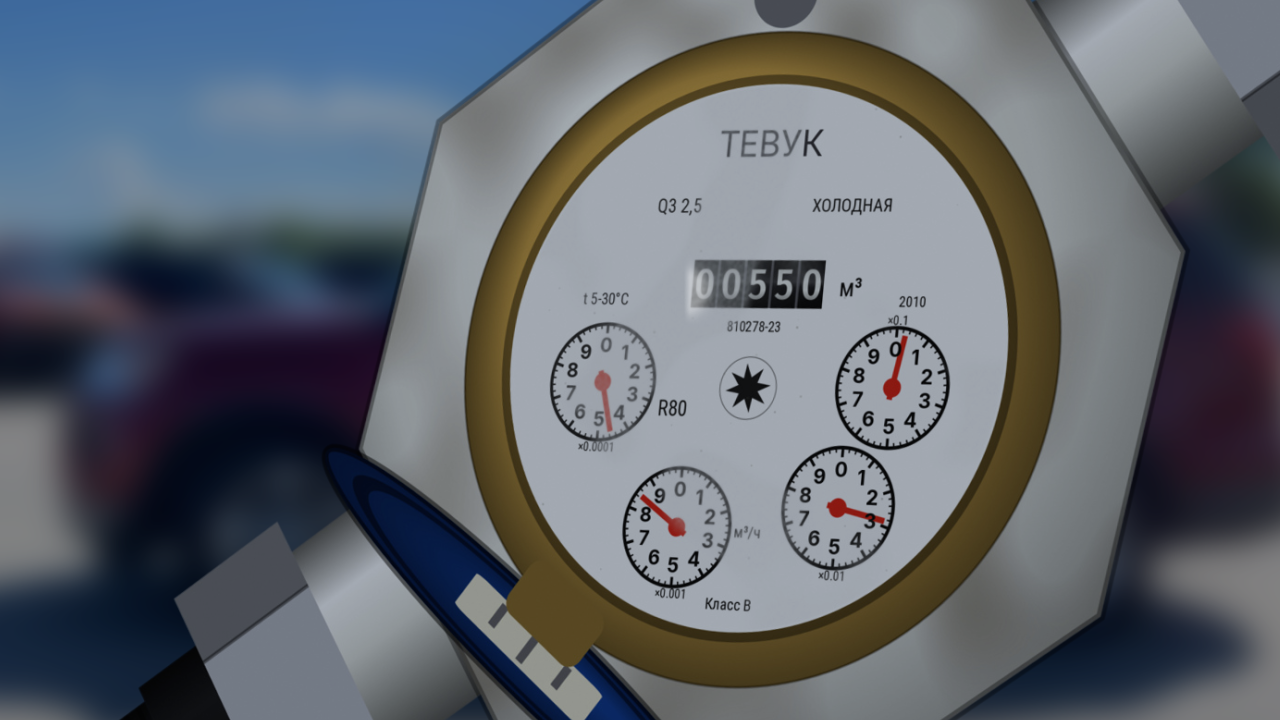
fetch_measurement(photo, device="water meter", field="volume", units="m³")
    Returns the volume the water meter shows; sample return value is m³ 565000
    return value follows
m³ 550.0284
